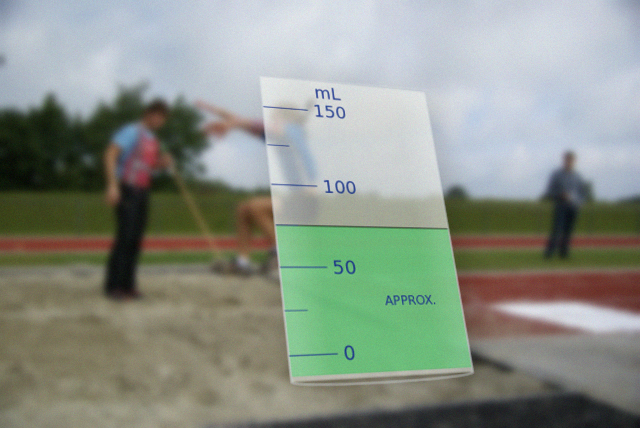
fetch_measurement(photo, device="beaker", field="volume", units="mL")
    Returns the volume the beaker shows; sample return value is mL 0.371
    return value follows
mL 75
